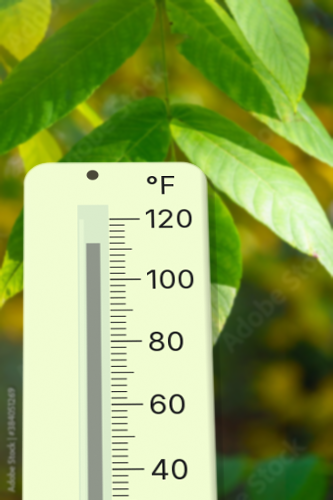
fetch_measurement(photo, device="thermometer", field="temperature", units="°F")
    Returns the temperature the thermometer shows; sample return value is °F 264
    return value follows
°F 112
